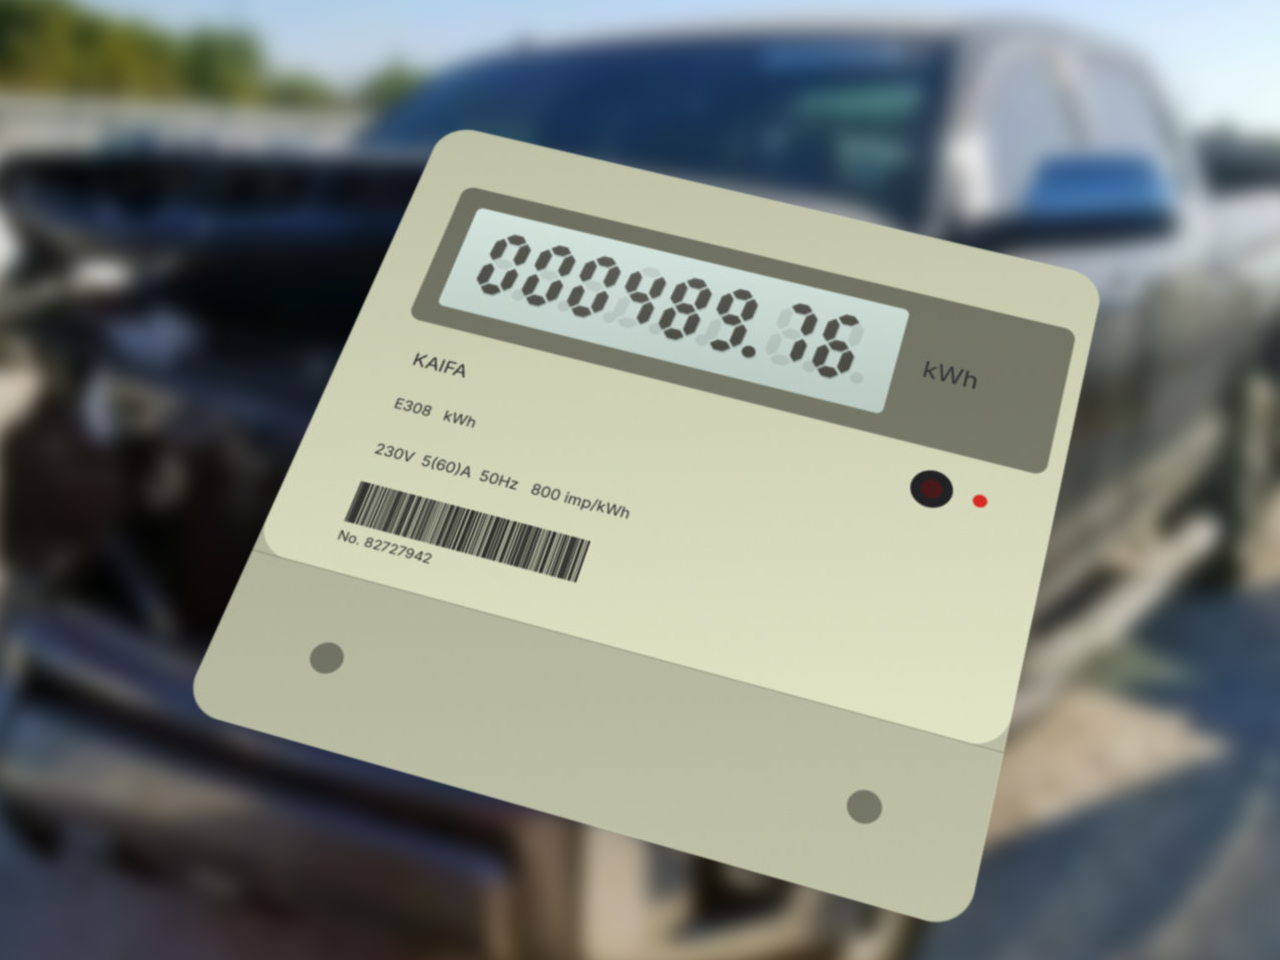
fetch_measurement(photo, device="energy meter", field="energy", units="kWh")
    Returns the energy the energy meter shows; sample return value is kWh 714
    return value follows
kWh 489.76
